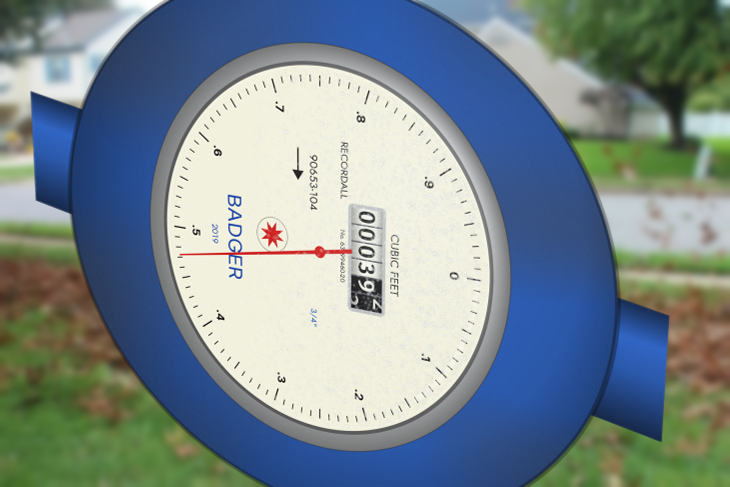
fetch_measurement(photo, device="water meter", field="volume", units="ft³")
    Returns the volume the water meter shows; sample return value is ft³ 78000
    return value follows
ft³ 392.47
